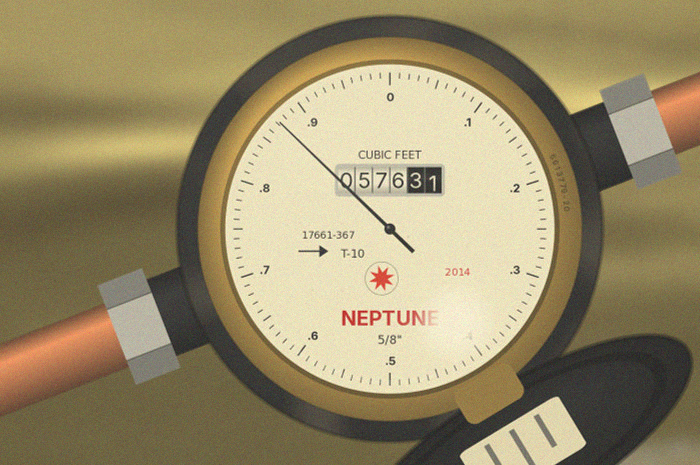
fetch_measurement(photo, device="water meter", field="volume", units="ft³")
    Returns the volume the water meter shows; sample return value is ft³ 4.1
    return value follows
ft³ 57630.87
